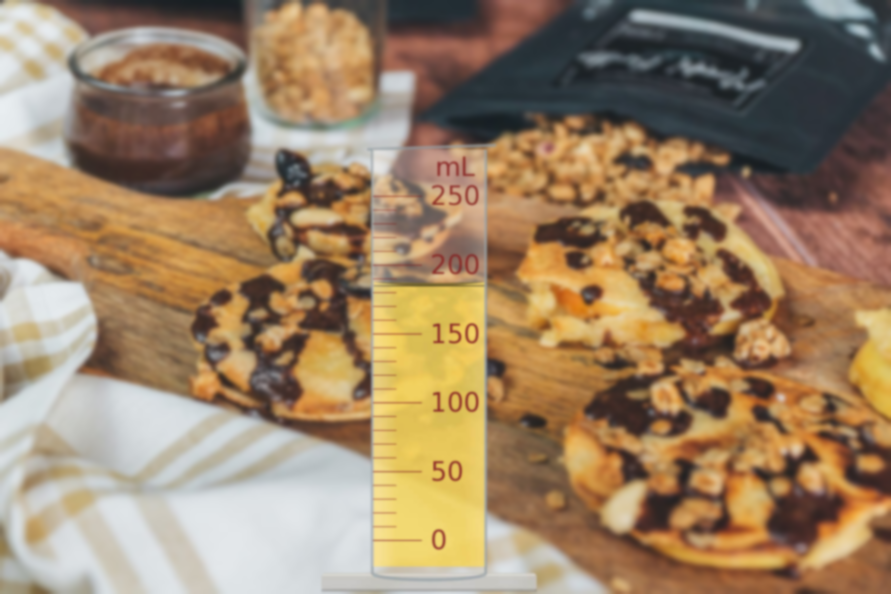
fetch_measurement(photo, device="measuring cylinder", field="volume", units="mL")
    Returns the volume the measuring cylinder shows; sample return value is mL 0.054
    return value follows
mL 185
